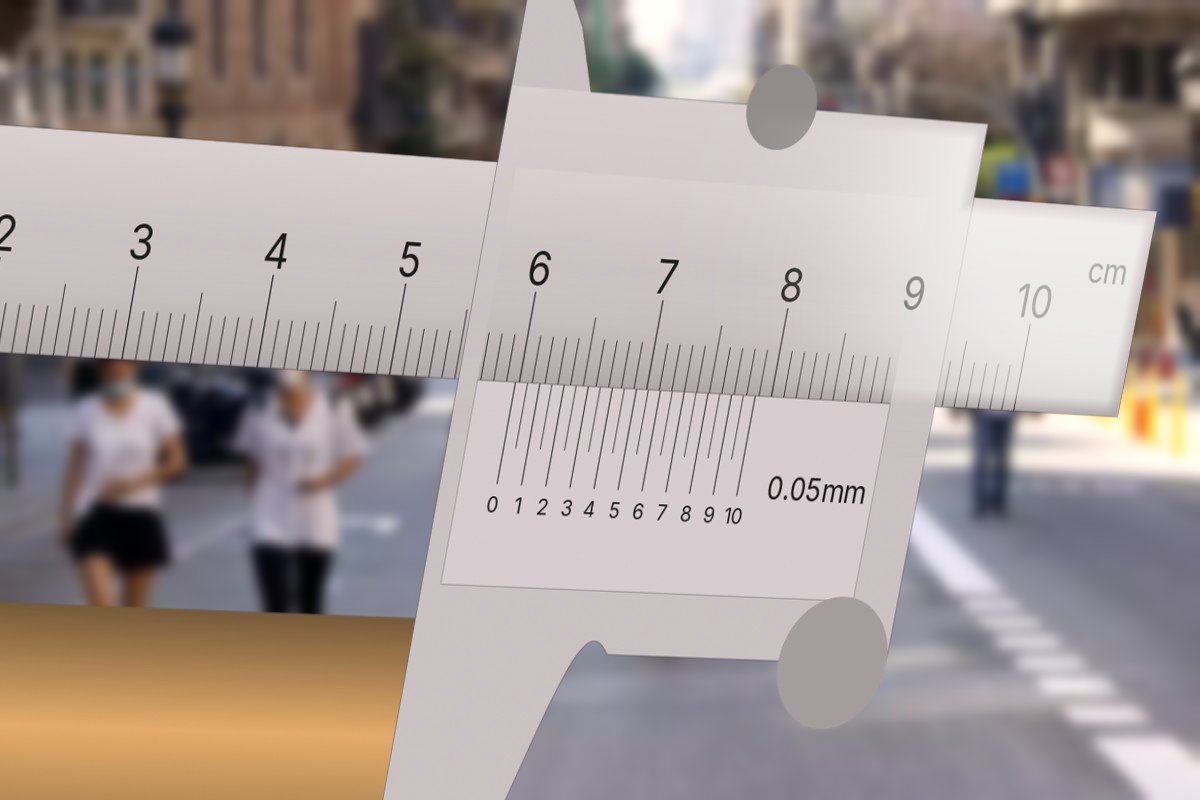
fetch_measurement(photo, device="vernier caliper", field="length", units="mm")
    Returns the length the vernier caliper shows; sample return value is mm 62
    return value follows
mm 59.7
